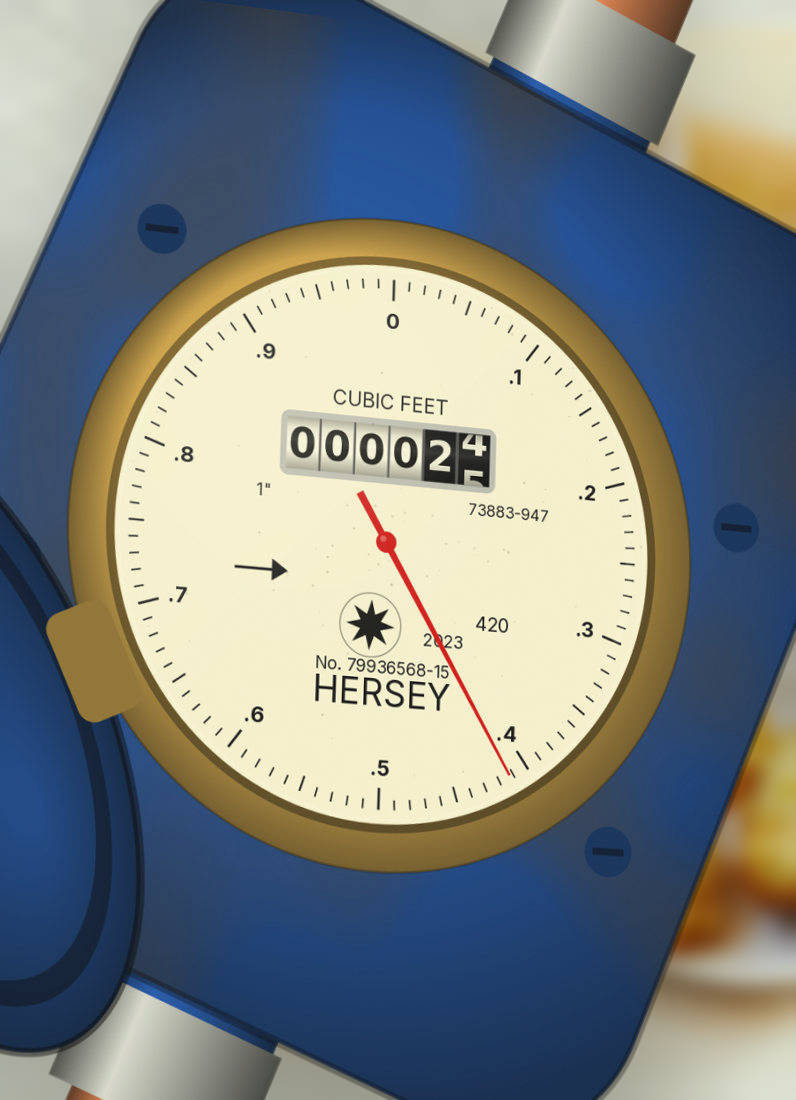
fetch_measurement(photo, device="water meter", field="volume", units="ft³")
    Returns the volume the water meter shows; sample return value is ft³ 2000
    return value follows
ft³ 24.41
